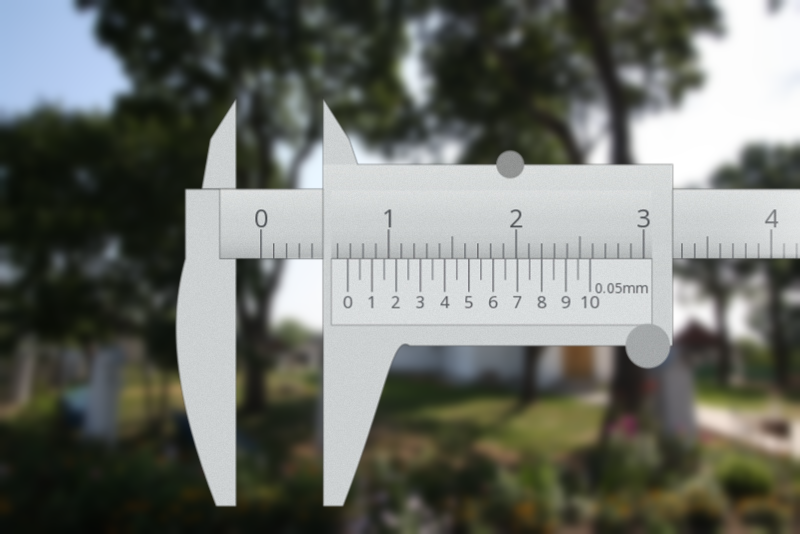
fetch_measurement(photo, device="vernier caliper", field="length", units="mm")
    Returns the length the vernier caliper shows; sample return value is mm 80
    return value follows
mm 6.8
